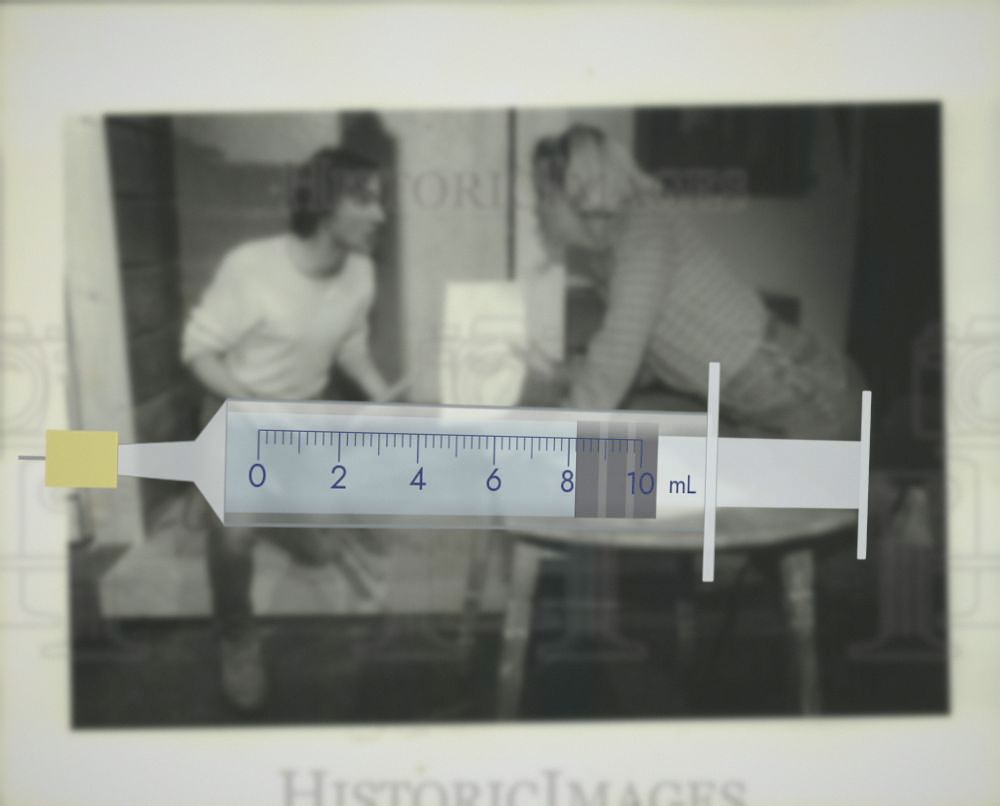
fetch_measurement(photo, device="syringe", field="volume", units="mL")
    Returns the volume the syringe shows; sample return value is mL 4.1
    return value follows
mL 8.2
